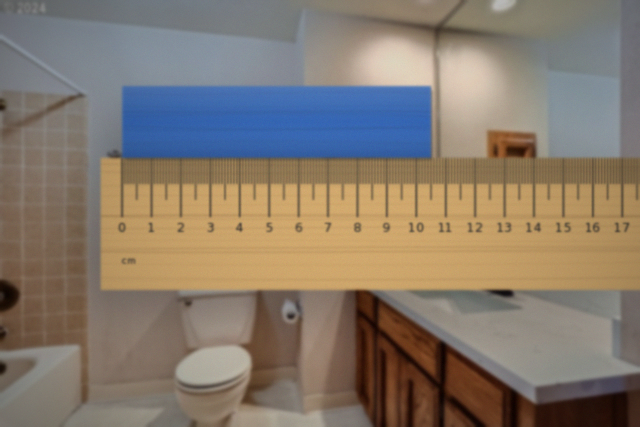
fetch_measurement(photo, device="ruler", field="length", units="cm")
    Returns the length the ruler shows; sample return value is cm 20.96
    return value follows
cm 10.5
